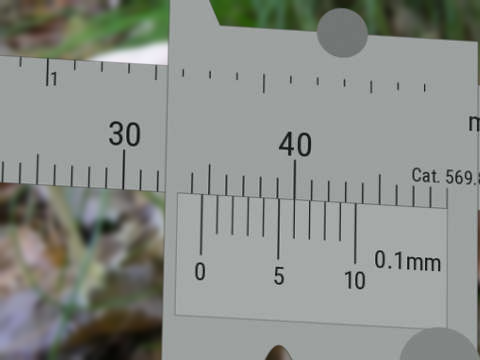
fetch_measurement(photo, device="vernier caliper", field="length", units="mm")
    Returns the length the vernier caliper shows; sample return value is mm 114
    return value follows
mm 34.6
